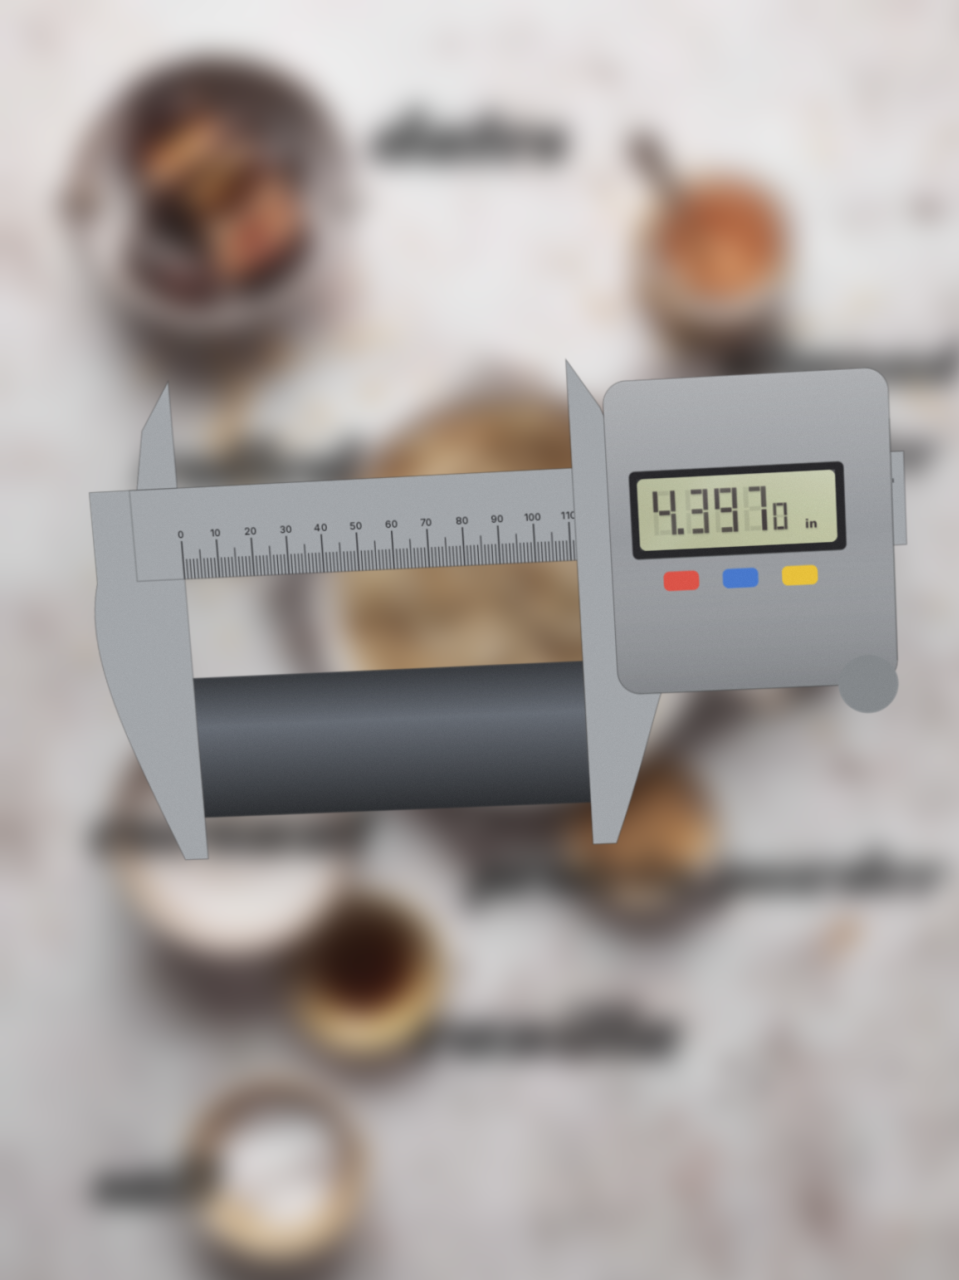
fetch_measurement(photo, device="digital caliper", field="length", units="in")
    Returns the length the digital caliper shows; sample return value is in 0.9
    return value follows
in 4.3970
